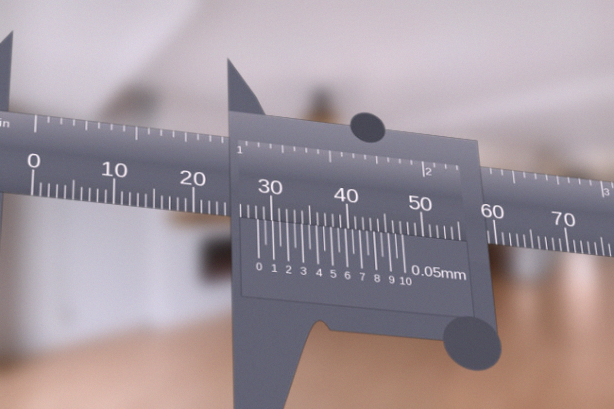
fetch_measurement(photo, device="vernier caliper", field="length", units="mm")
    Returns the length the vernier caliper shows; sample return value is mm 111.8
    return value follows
mm 28.2
